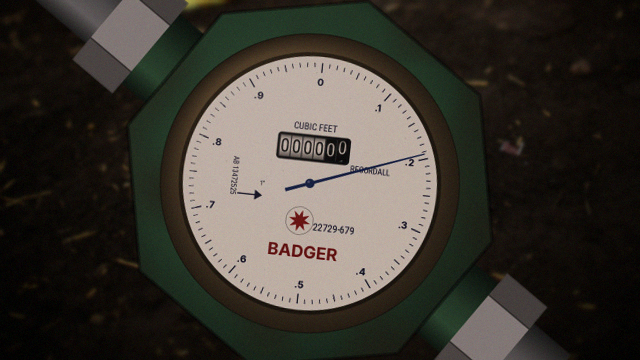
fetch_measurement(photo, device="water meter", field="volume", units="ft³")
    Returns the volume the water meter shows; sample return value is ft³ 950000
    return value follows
ft³ 0.19
